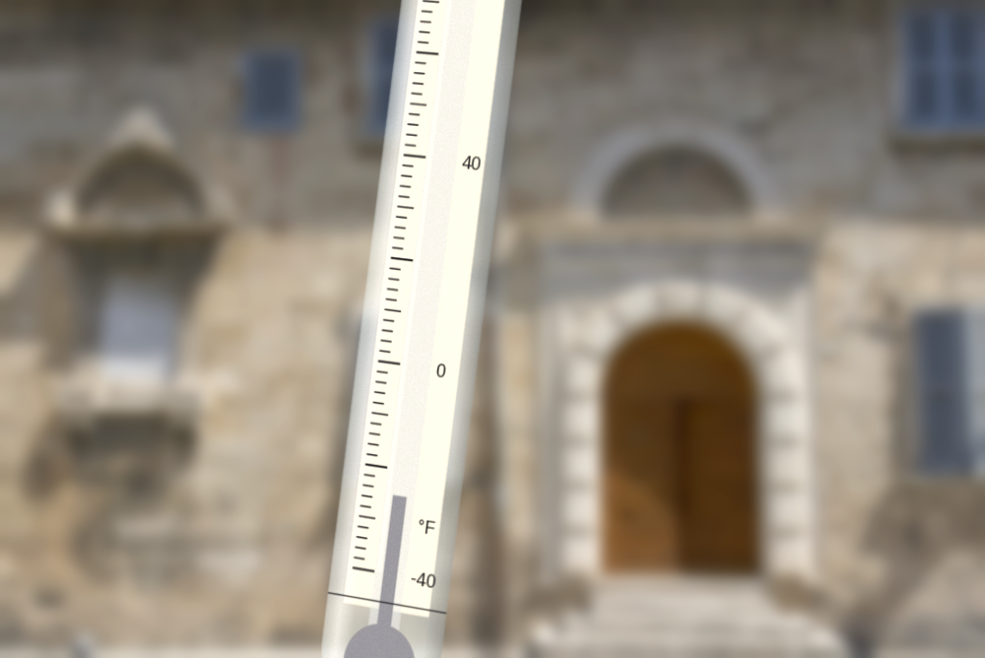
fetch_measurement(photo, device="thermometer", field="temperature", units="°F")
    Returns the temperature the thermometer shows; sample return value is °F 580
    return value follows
°F -25
